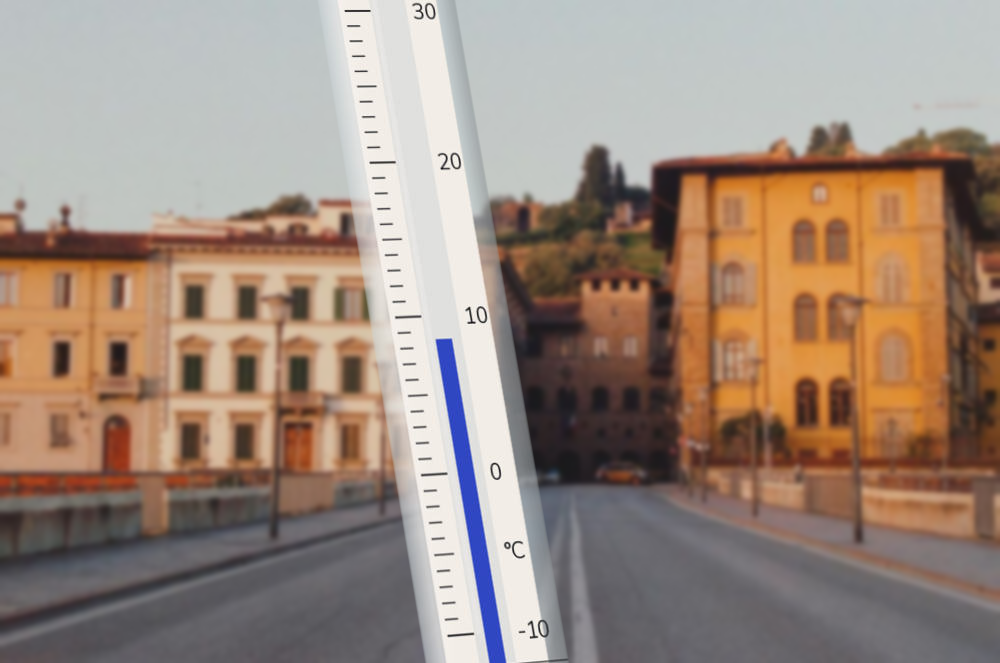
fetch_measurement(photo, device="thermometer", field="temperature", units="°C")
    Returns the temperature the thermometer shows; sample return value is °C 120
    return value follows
°C 8.5
